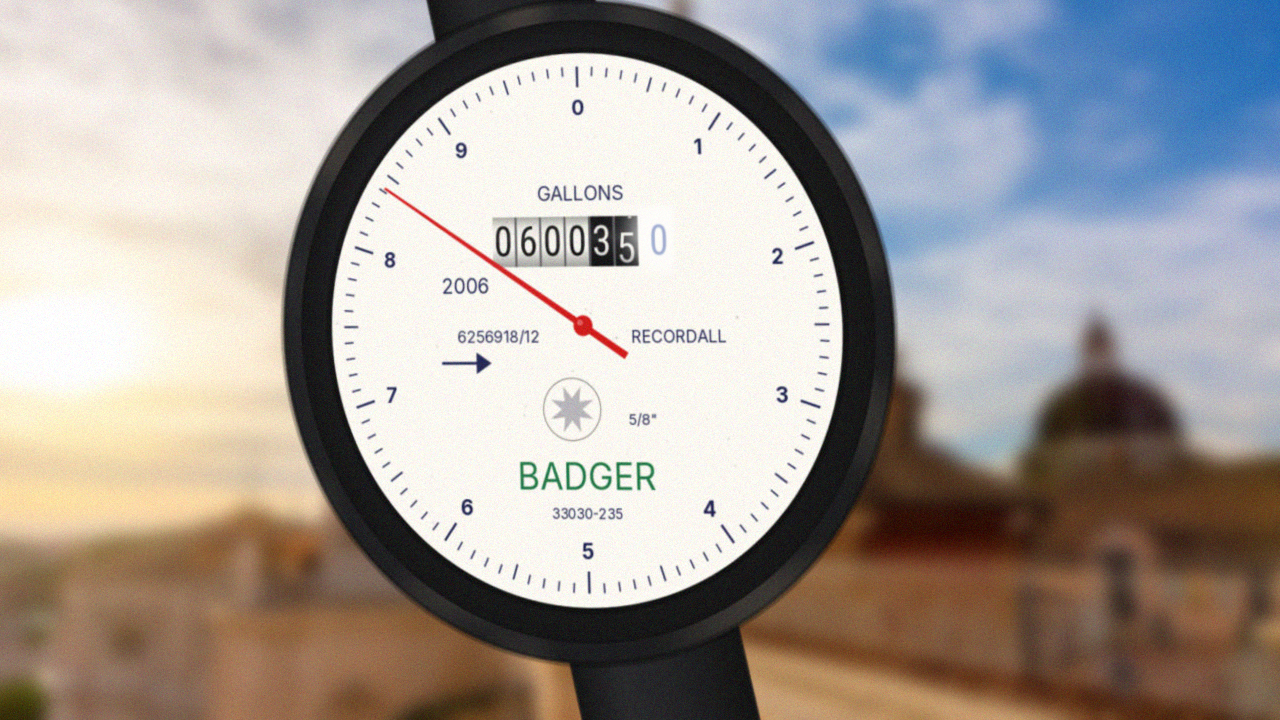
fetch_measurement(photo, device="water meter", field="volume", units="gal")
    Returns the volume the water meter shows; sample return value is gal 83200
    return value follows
gal 600348.4
